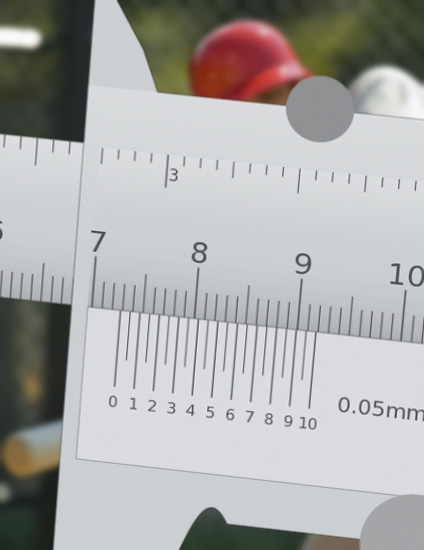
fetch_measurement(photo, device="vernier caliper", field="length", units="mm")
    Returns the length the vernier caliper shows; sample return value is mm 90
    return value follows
mm 72.8
